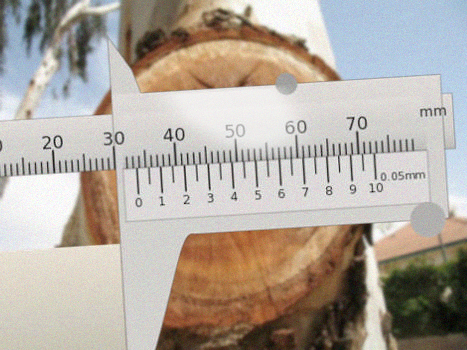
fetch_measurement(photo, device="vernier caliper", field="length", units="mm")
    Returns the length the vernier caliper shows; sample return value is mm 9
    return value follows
mm 33.6
